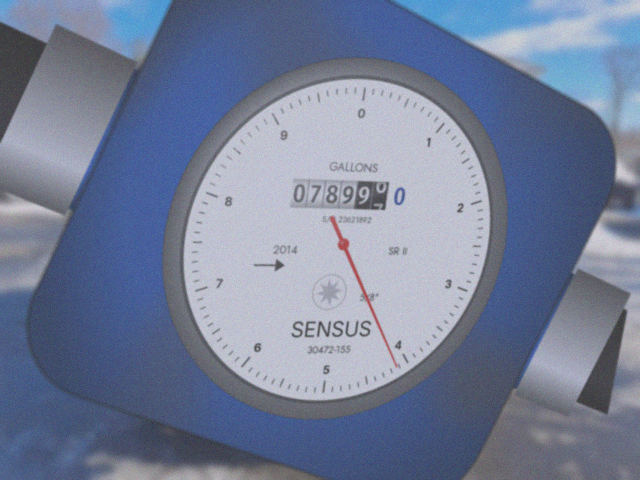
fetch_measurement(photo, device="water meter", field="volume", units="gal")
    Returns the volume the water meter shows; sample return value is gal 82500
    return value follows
gal 789964.1
